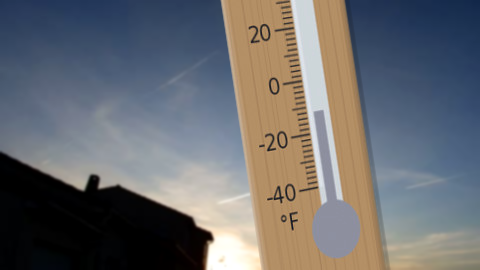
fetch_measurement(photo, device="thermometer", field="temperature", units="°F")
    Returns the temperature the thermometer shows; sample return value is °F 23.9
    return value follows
°F -12
